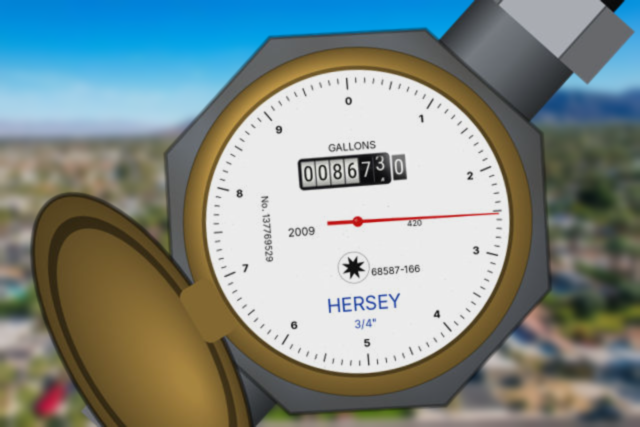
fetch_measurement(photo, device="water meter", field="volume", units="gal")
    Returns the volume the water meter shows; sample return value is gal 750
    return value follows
gal 86732.5
